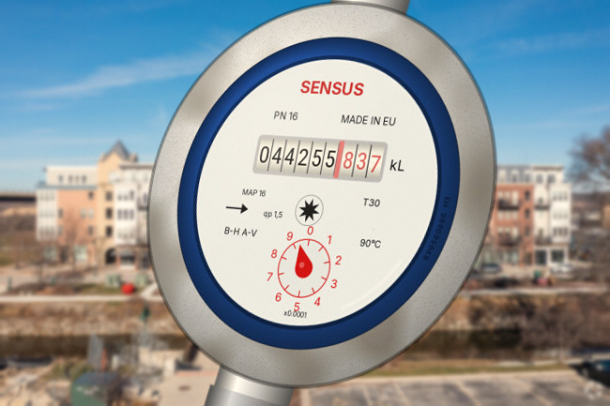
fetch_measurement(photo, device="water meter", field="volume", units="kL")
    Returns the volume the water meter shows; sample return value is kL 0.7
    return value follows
kL 44255.8369
